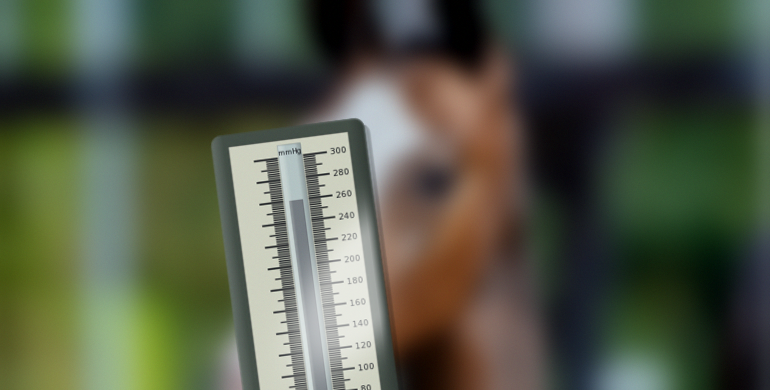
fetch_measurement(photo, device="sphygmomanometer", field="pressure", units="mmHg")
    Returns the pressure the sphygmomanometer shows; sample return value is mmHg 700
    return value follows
mmHg 260
